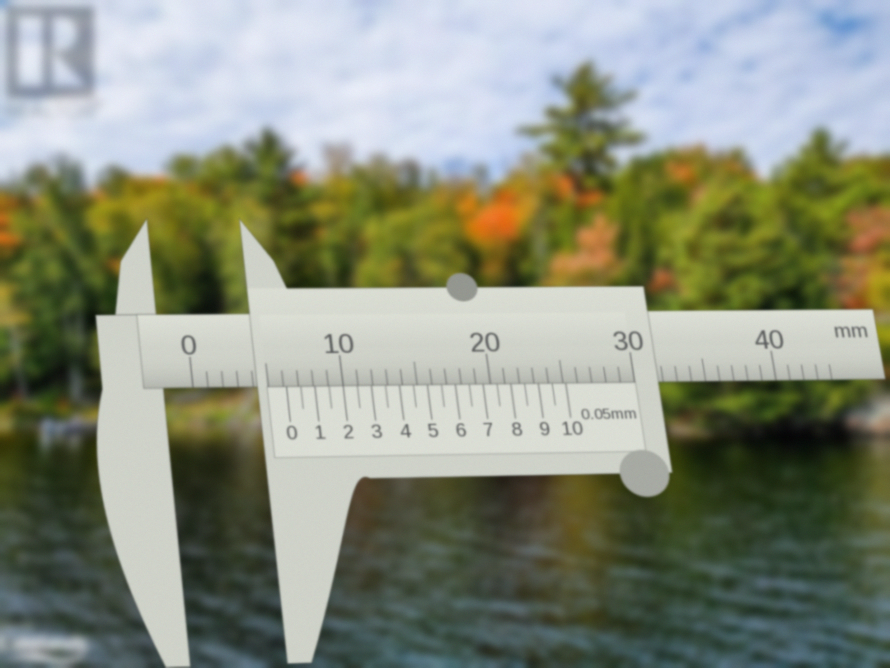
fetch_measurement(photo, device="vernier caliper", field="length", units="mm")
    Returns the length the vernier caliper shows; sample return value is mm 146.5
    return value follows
mm 6.2
